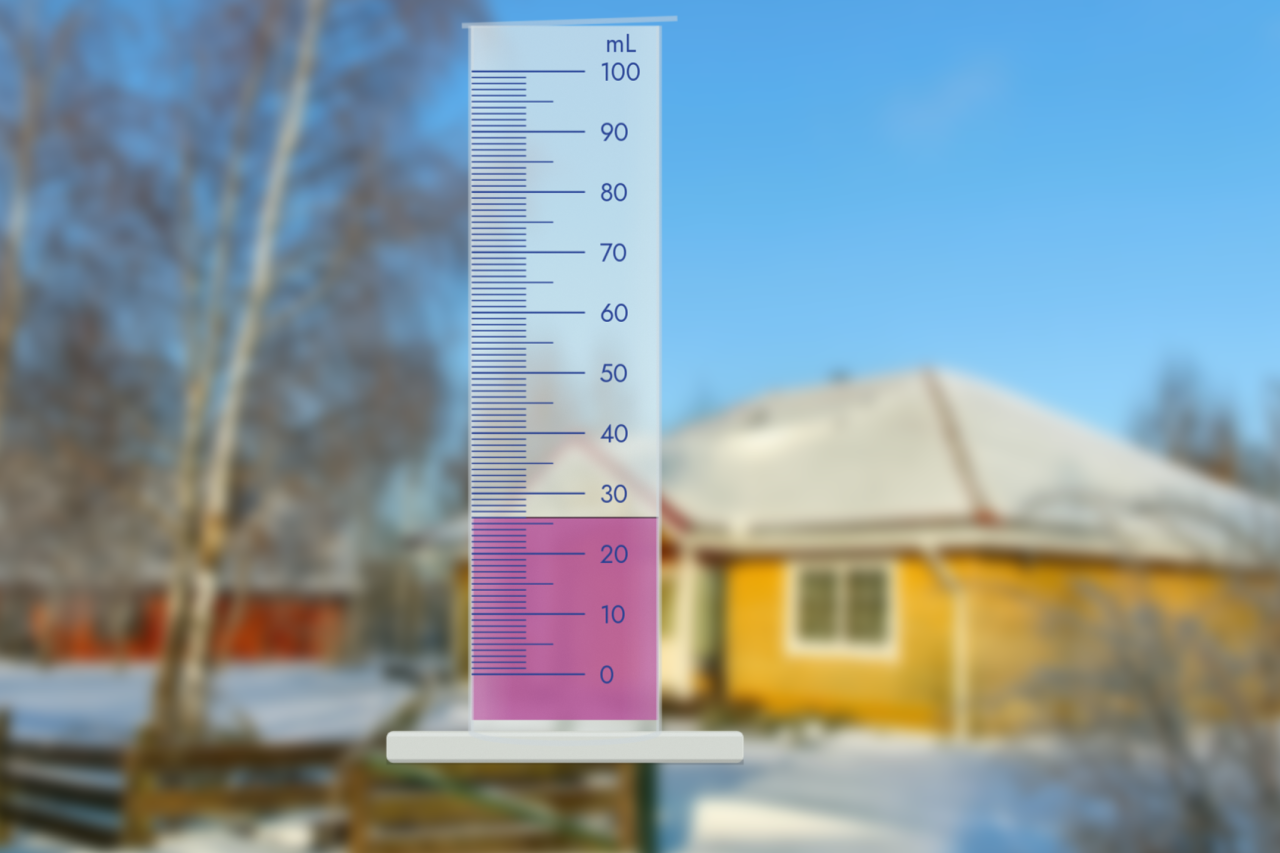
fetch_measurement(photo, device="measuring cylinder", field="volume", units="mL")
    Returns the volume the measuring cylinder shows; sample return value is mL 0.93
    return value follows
mL 26
